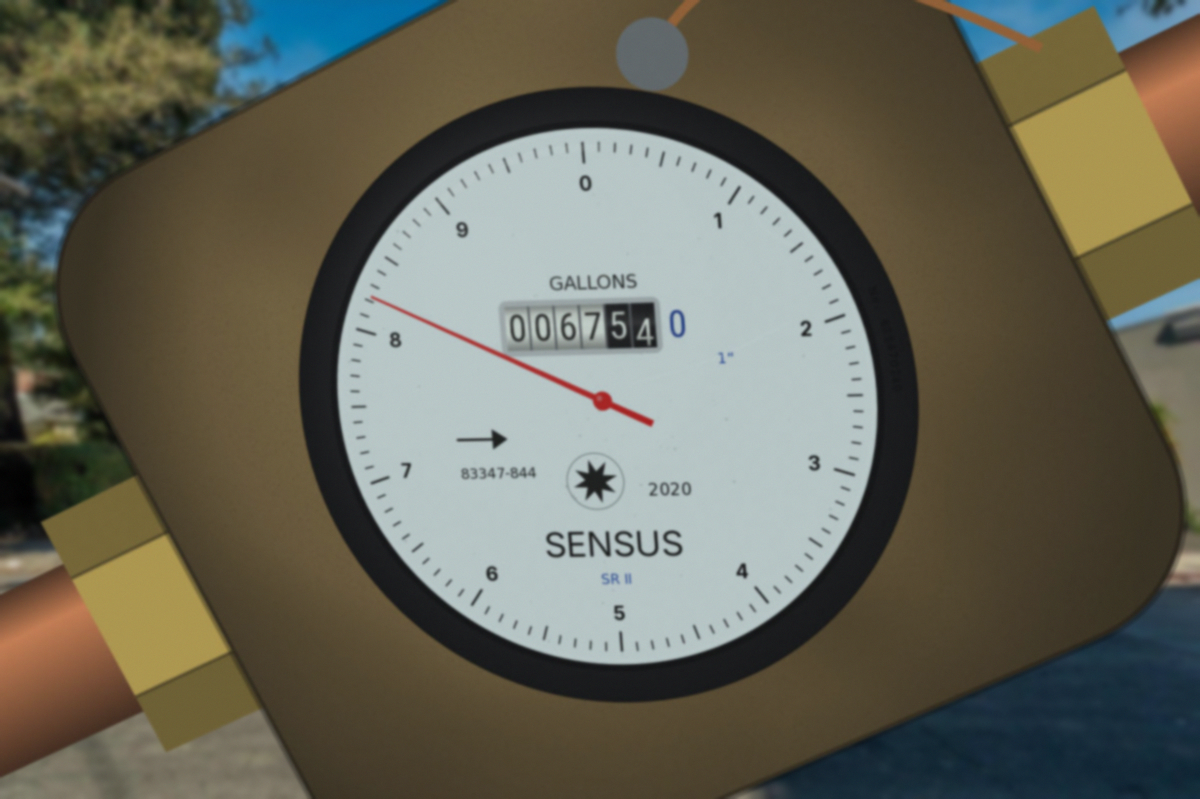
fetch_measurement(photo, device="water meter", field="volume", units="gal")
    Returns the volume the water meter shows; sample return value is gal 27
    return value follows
gal 67538.2
